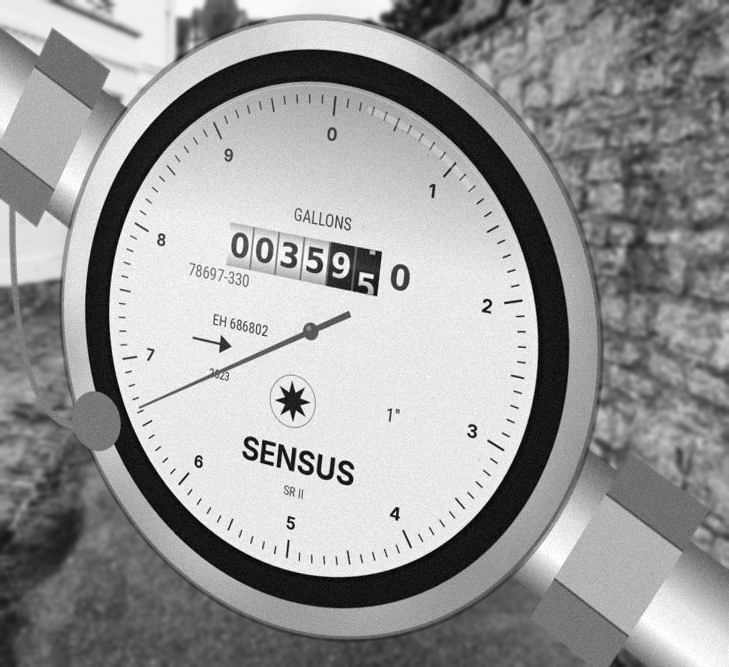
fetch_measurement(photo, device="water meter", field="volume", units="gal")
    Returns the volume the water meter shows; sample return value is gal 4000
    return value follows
gal 35946.6
